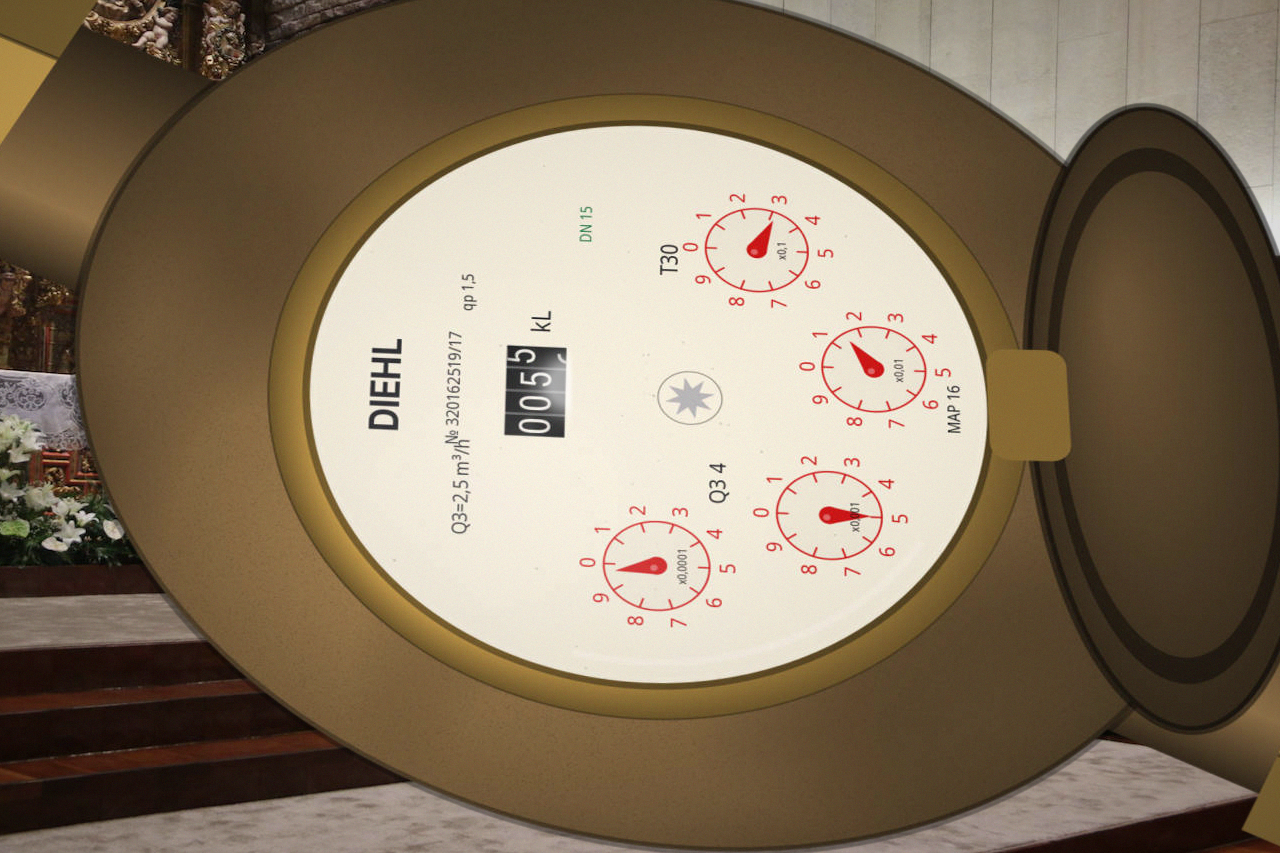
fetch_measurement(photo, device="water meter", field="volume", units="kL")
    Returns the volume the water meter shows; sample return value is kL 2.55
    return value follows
kL 55.3149
